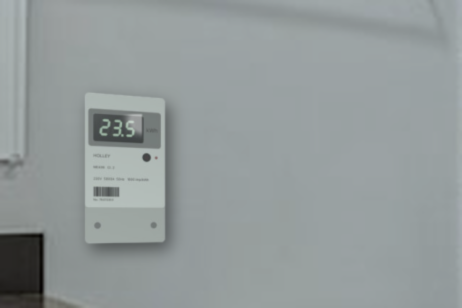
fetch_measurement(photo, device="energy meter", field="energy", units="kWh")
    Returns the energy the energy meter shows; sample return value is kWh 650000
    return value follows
kWh 23.5
